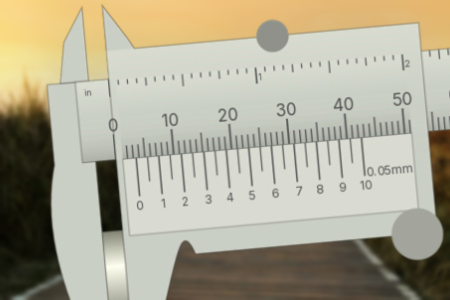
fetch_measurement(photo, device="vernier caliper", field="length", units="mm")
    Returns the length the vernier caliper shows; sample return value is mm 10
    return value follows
mm 3.5
